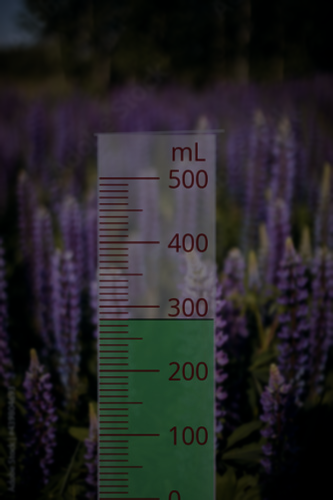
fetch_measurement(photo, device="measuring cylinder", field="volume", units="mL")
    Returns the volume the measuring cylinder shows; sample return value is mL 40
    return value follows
mL 280
